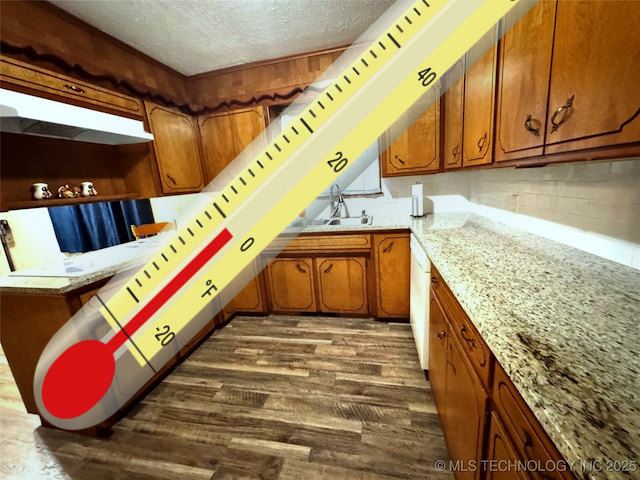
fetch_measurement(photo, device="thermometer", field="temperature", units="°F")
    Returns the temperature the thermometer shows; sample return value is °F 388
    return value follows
°F -1
